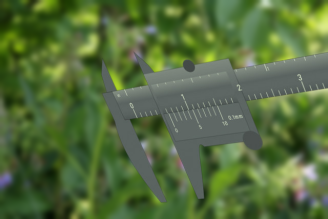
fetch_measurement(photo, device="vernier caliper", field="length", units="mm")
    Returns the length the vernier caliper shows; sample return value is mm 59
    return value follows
mm 6.2
